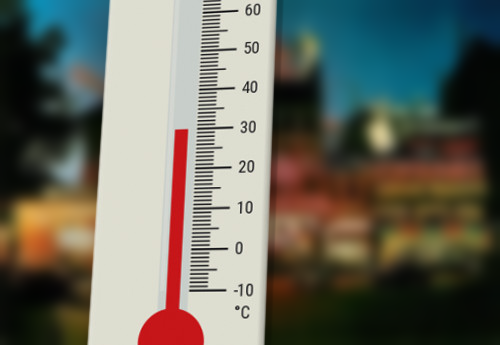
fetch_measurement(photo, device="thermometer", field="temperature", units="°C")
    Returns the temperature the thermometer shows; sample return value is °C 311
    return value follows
°C 30
